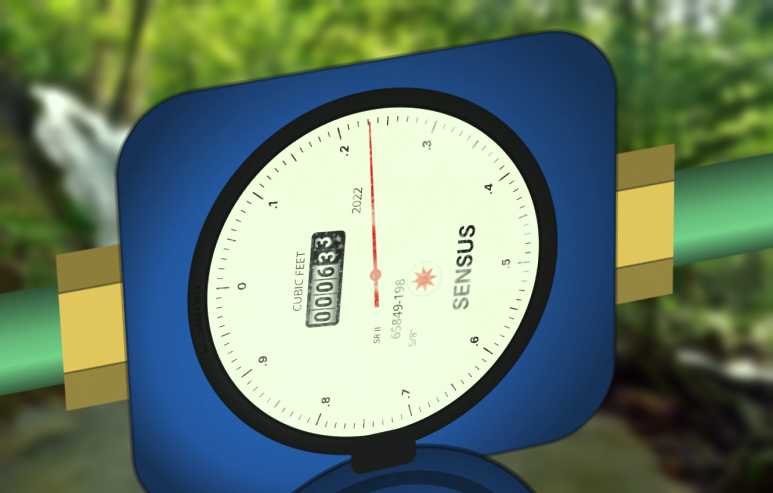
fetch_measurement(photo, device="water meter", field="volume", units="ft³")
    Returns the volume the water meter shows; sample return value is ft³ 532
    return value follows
ft³ 633.23
